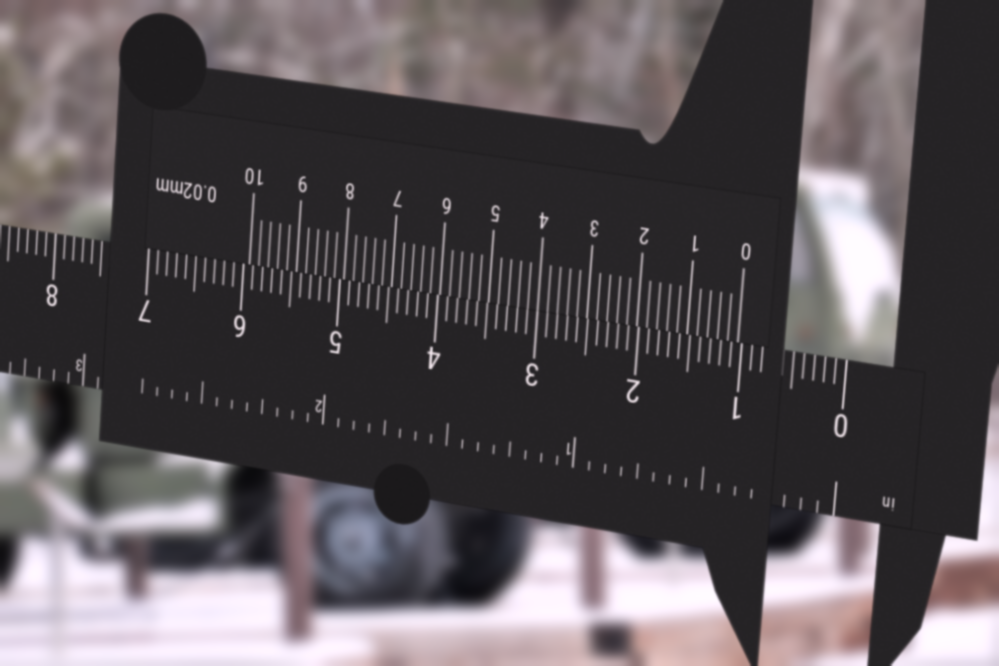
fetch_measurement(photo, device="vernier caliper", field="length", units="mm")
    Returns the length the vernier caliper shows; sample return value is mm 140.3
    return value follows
mm 10.4
